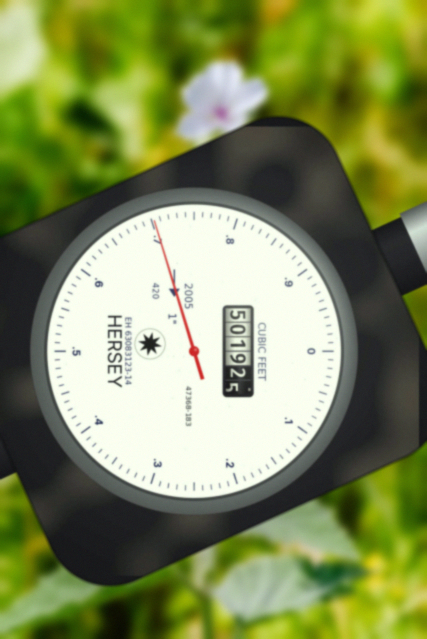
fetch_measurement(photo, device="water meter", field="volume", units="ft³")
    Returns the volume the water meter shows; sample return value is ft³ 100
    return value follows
ft³ 501924.70
